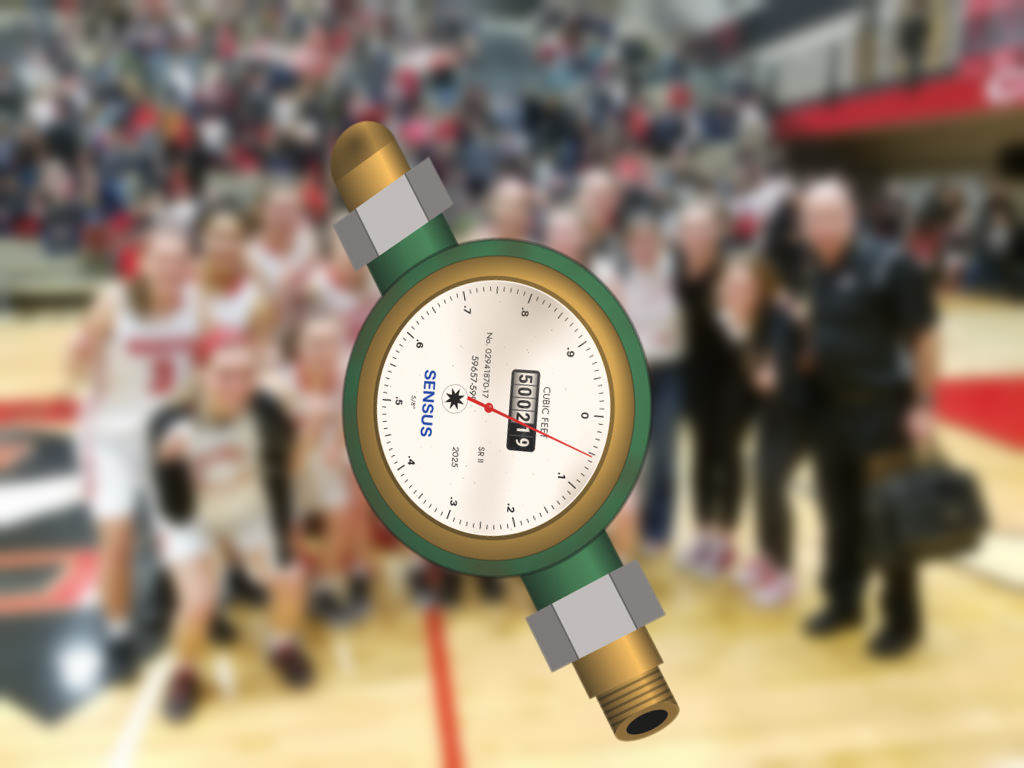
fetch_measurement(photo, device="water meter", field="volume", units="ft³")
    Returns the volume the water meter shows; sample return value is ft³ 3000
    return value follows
ft³ 500219.05
